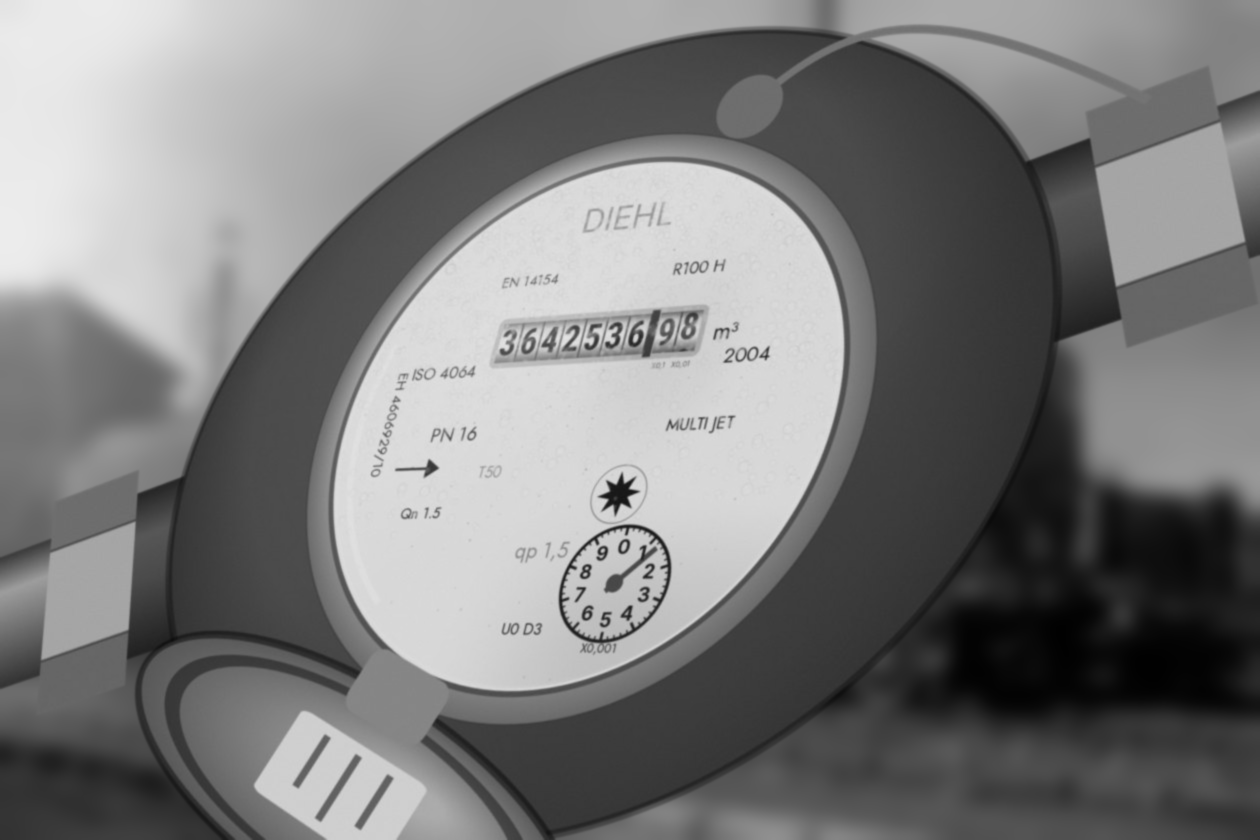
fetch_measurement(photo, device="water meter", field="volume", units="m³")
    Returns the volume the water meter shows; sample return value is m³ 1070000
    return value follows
m³ 3642536.981
